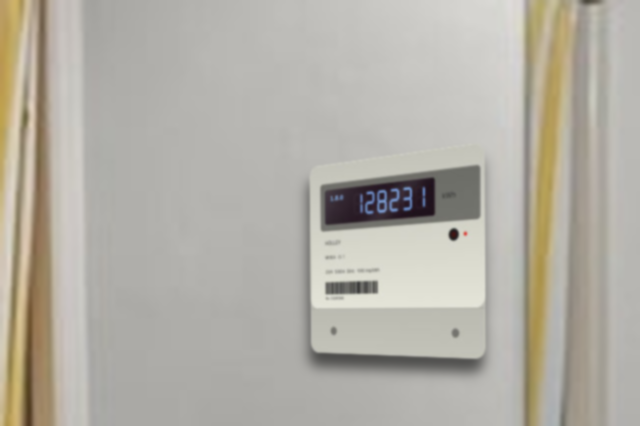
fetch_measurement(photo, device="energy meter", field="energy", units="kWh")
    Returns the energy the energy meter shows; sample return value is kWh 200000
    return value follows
kWh 128231
